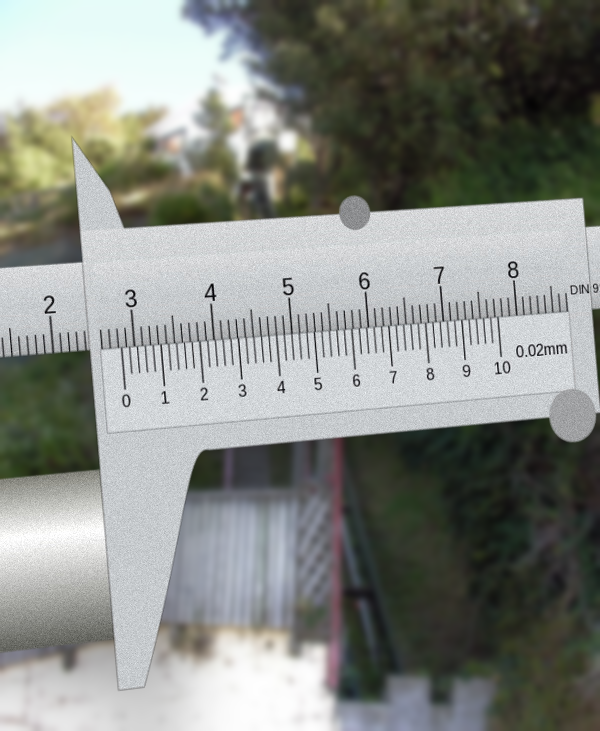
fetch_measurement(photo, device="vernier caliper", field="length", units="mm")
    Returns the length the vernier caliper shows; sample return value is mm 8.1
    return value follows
mm 28.4
